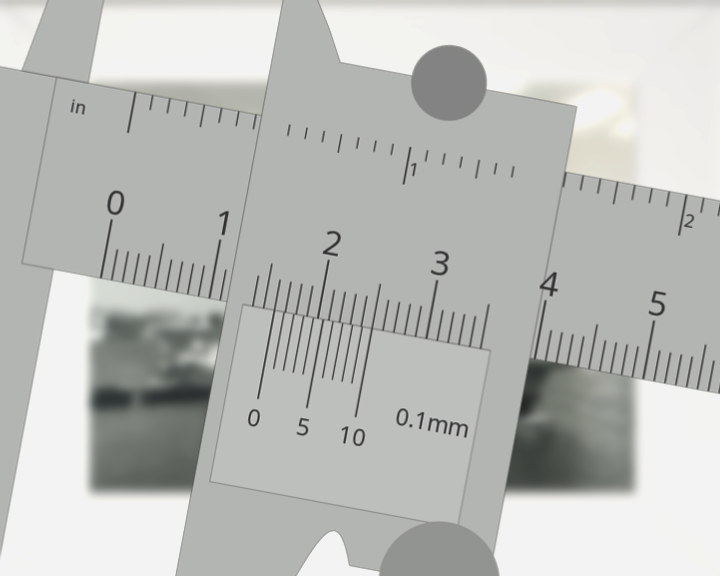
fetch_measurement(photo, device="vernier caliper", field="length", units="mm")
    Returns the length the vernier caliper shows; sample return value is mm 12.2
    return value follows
mm 16.0
